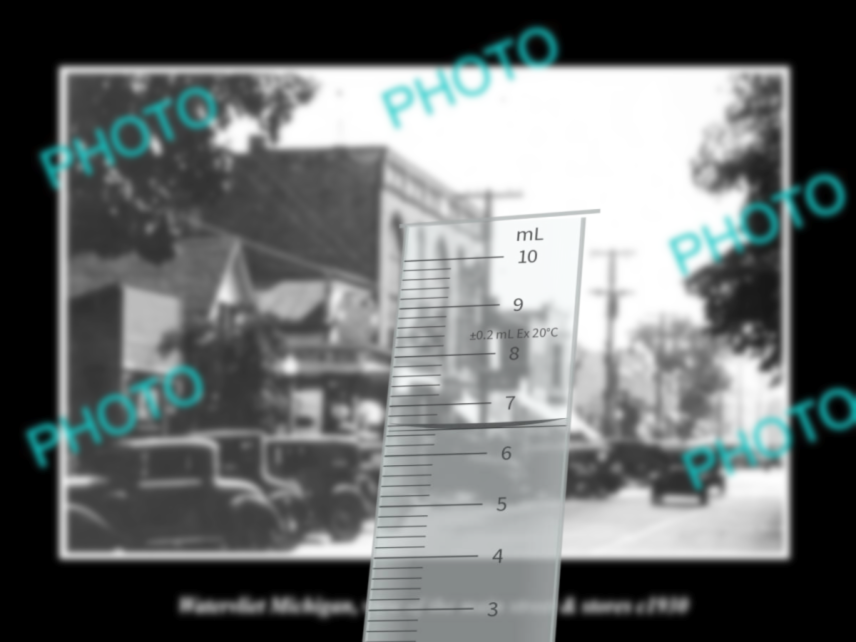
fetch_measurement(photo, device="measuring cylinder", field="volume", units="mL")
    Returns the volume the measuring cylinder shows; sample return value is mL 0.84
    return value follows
mL 6.5
